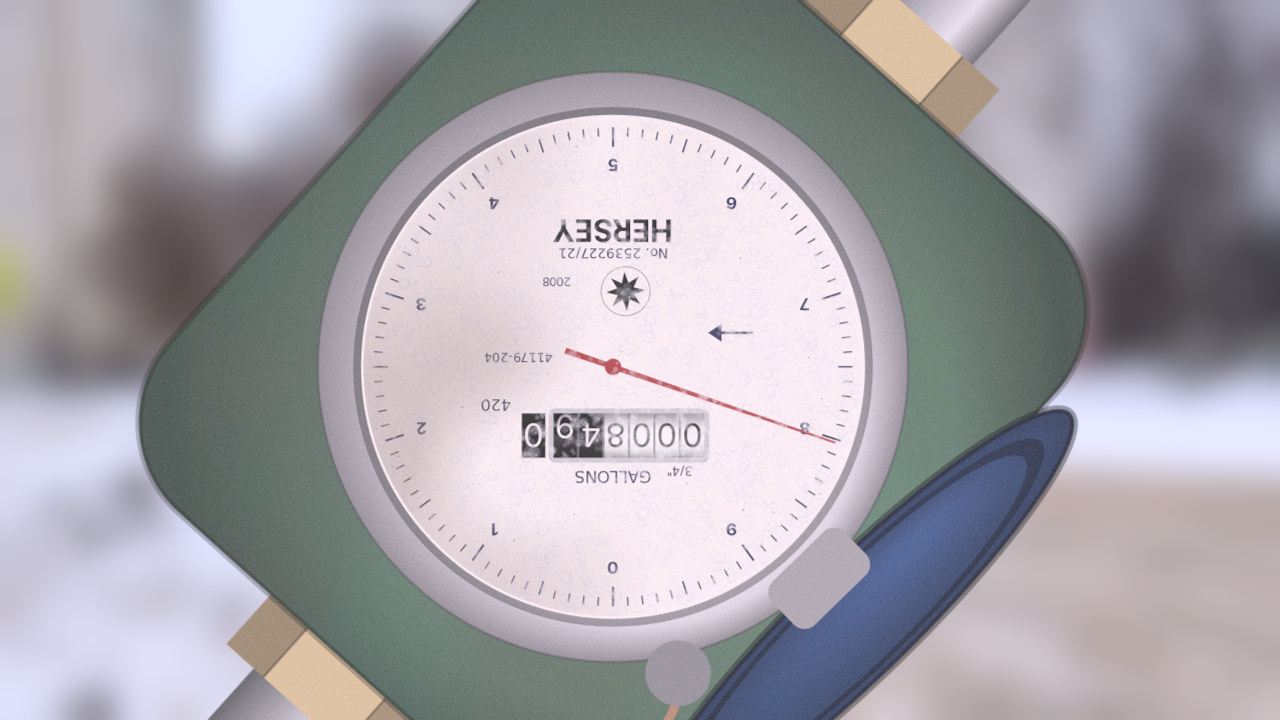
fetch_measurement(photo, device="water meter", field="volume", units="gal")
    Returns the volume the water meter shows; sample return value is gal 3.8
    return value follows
gal 8488.0
